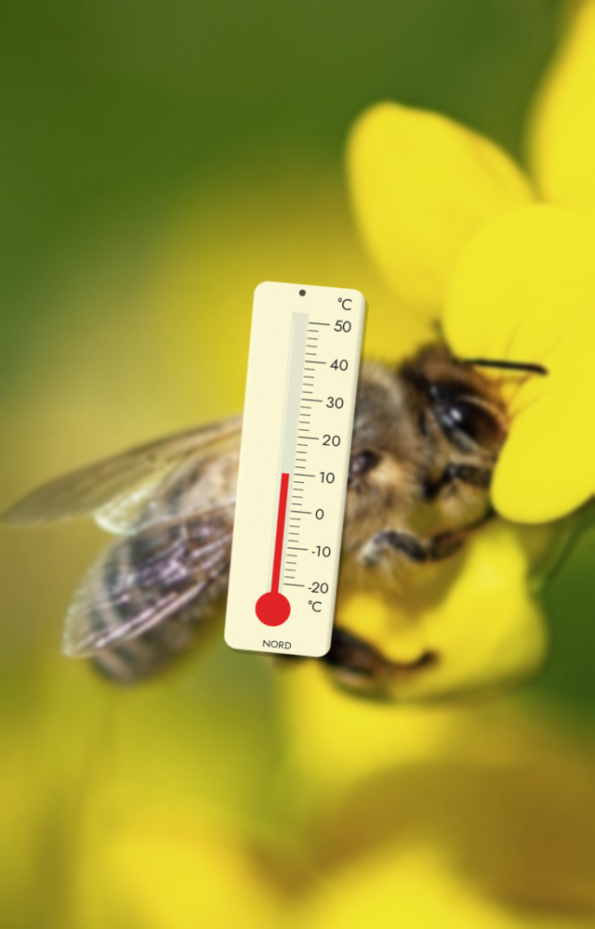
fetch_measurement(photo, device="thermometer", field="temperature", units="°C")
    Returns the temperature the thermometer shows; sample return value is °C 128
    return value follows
°C 10
